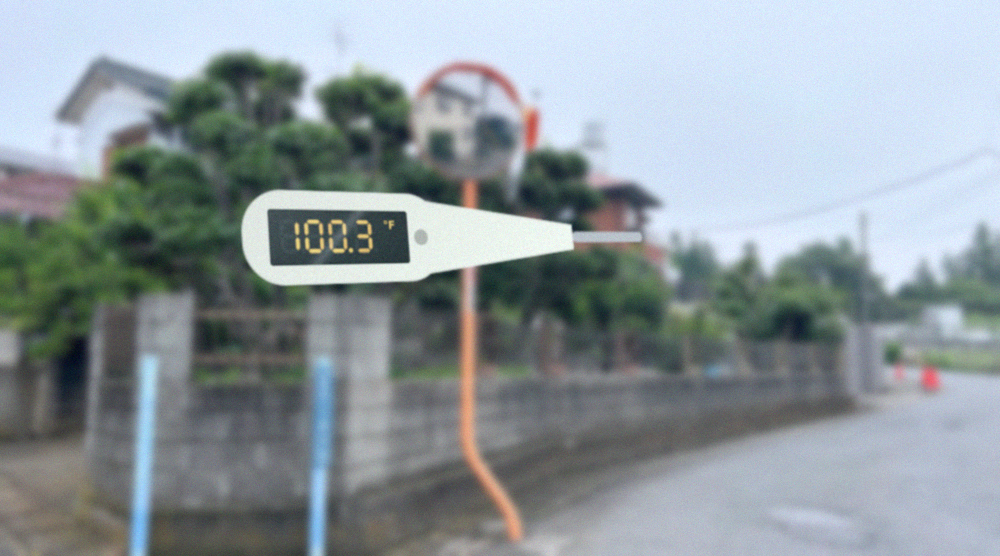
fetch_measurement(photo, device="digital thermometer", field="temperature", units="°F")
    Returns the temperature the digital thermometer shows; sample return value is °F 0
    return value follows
°F 100.3
